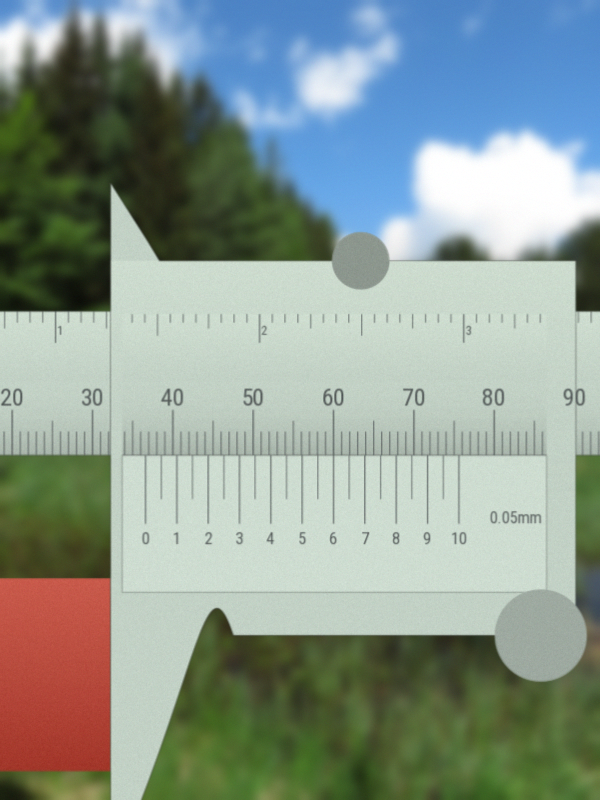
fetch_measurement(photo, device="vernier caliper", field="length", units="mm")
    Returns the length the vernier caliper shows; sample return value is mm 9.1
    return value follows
mm 36.6
